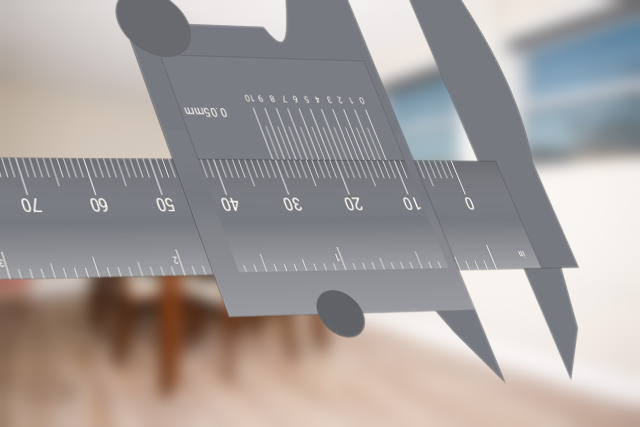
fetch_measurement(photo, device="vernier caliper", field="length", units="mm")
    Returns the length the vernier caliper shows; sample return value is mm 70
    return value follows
mm 11.4
